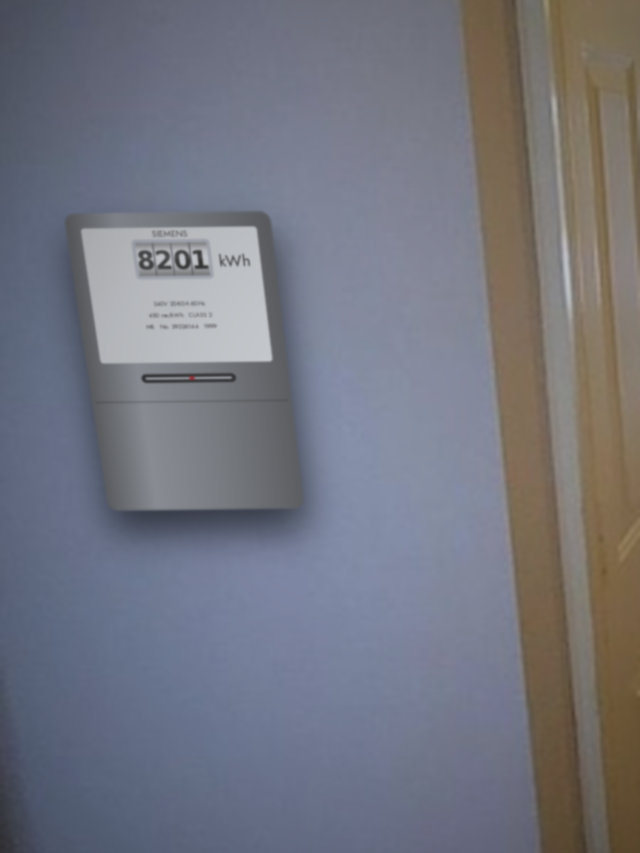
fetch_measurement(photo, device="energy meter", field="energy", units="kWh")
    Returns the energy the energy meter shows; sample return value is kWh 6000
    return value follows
kWh 8201
